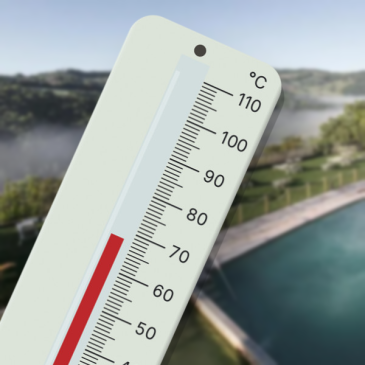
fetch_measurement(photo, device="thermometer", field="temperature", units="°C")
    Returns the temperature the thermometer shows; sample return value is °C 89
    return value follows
°C 68
